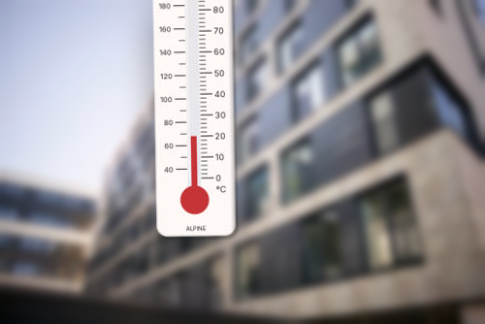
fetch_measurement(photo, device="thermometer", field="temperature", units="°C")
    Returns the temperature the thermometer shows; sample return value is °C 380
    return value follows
°C 20
